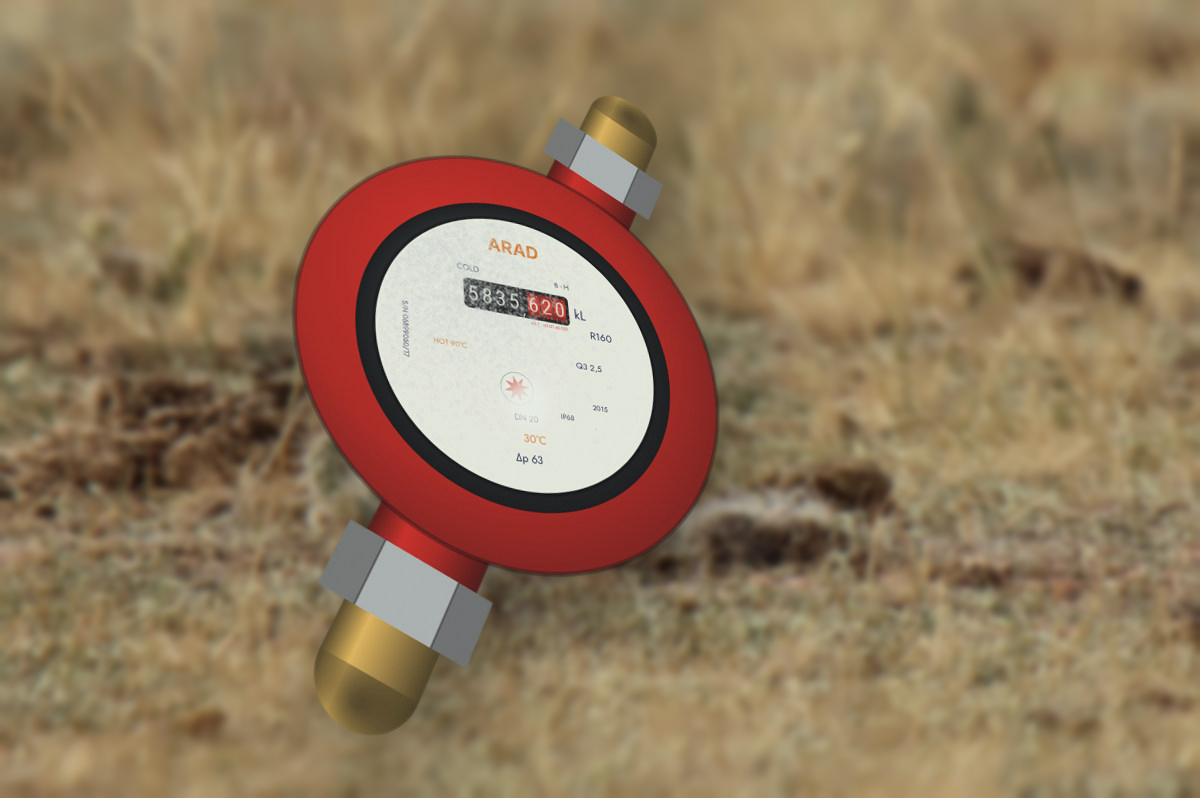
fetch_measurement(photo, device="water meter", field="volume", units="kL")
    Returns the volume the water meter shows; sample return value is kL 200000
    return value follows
kL 5835.620
